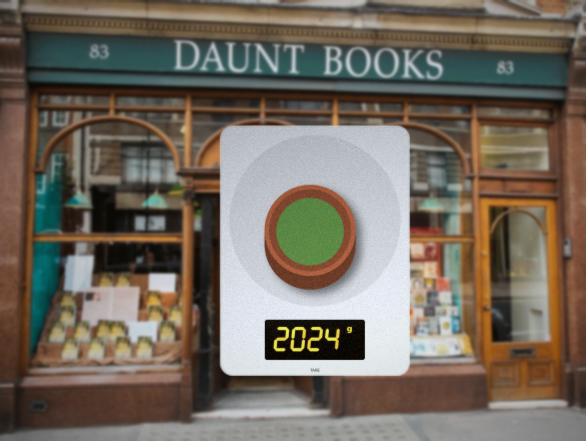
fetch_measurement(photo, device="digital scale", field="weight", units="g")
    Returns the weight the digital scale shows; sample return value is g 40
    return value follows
g 2024
